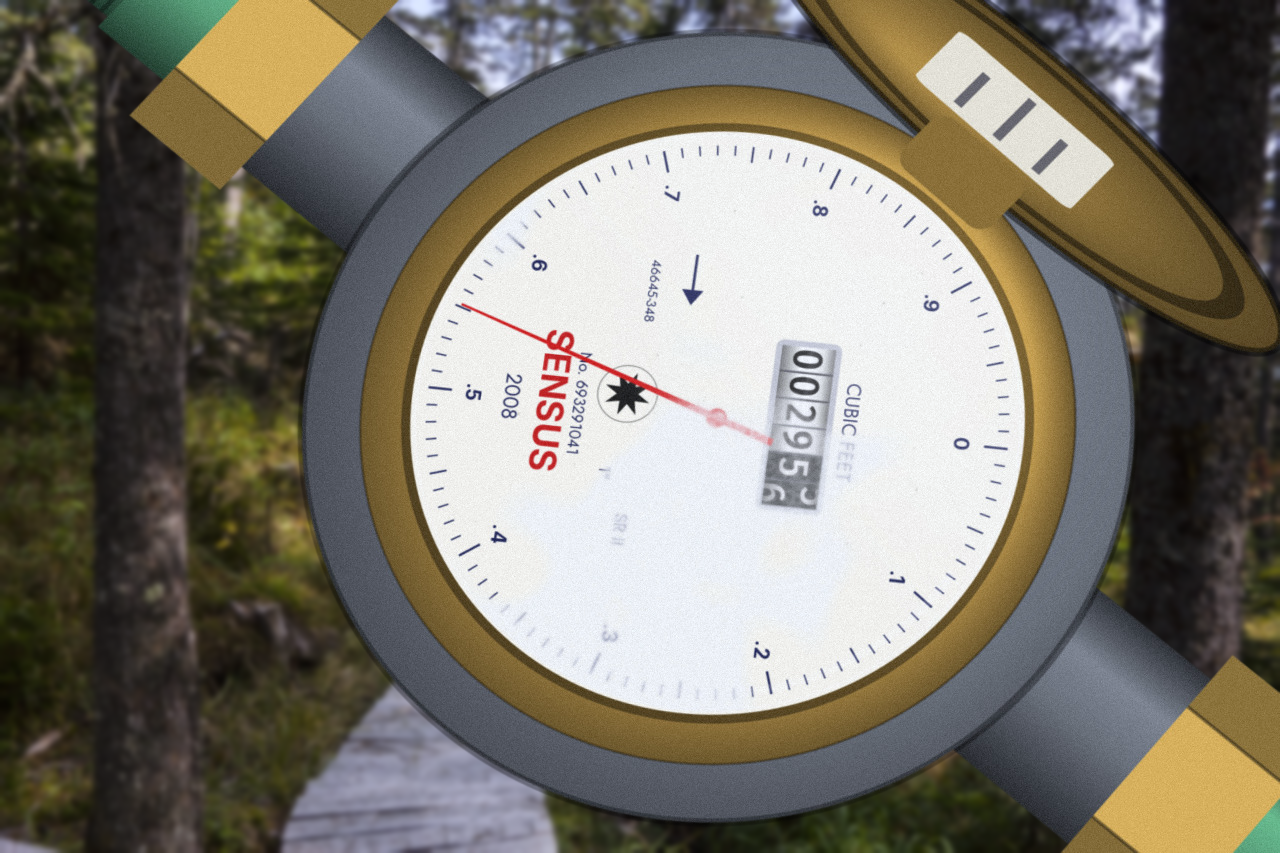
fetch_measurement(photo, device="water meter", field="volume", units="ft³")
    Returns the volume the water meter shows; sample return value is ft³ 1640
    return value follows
ft³ 2955.55
